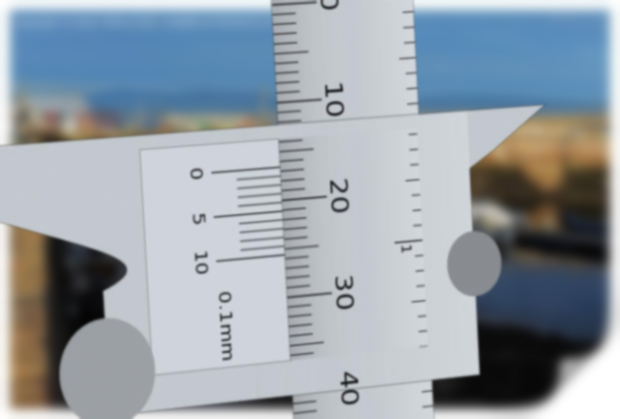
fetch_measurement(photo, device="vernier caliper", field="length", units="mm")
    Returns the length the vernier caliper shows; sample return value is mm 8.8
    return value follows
mm 16.6
